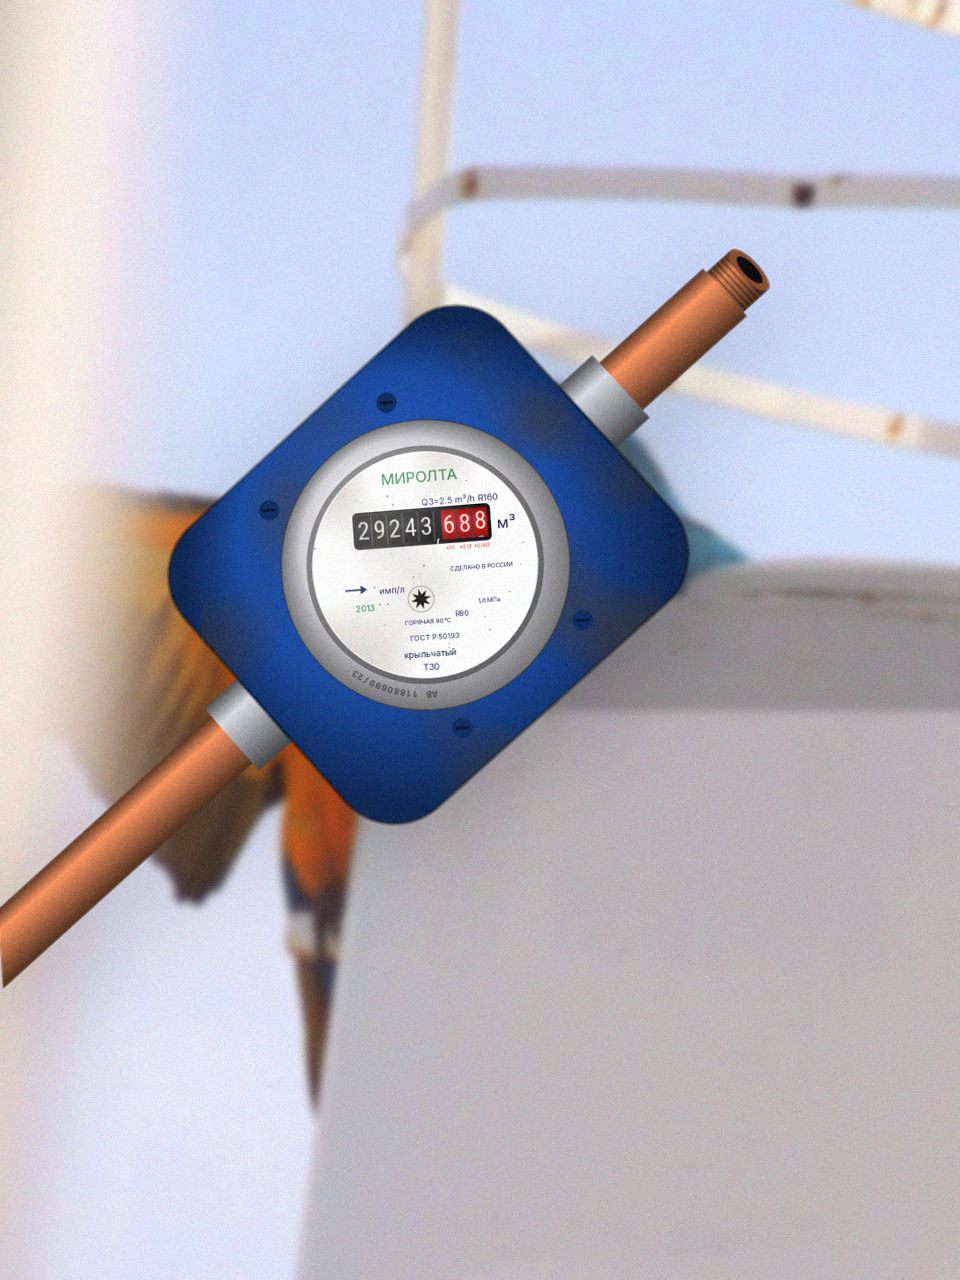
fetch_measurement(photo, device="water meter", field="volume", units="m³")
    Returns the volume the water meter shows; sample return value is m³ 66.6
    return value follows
m³ 29243.688
